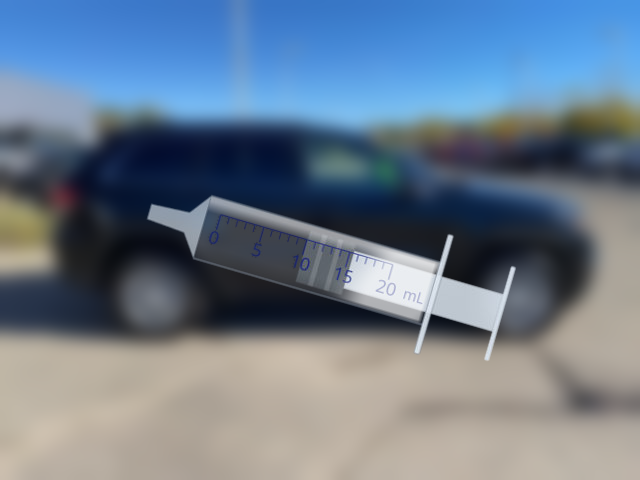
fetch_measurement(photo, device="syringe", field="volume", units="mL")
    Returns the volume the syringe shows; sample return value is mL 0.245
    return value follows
mL 10
